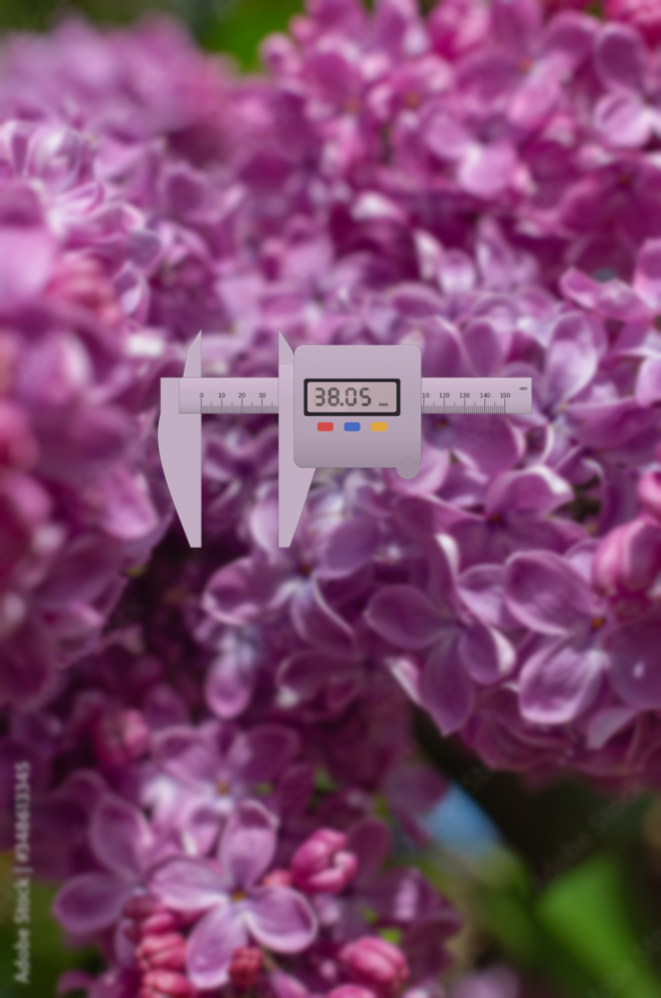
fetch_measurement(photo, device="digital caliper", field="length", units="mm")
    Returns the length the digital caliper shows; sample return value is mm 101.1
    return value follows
mm 38.05
